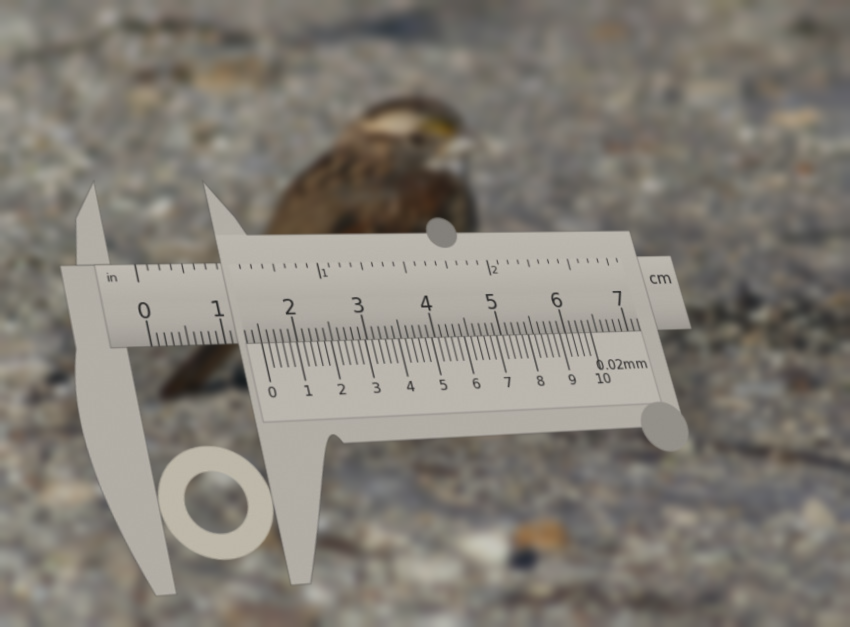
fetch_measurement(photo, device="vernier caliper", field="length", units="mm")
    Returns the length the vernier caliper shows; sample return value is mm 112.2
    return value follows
mm 15.0
